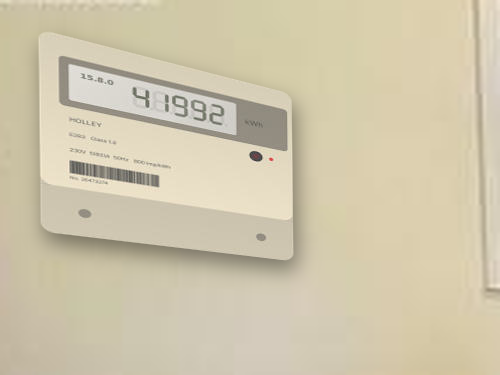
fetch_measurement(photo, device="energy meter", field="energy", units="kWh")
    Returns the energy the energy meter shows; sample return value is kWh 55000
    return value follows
kWh 41992
